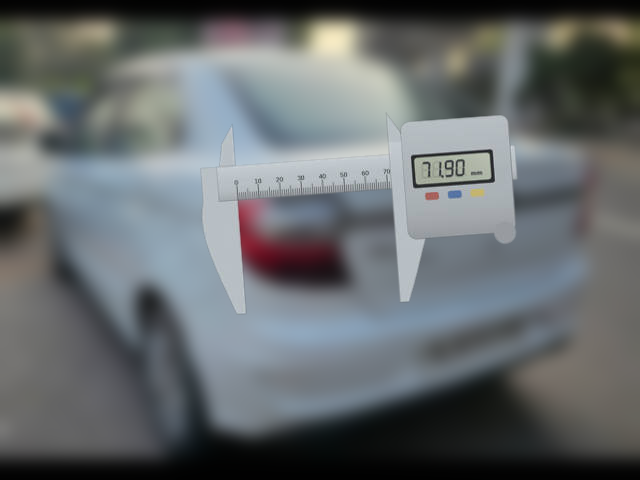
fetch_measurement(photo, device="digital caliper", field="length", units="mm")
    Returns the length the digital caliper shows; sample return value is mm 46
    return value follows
mm 71.90
